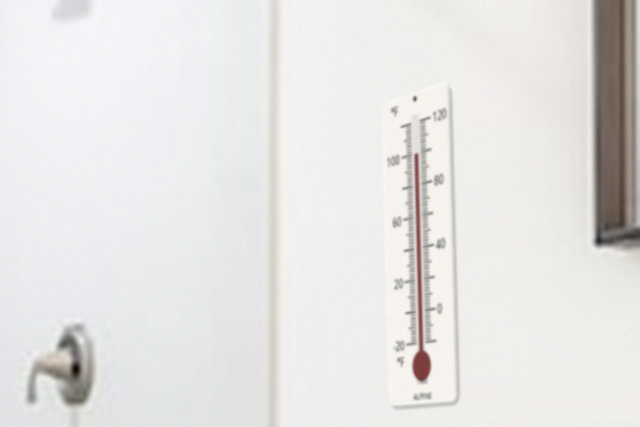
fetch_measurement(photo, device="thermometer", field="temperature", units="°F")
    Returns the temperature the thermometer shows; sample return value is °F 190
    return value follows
°F 100
